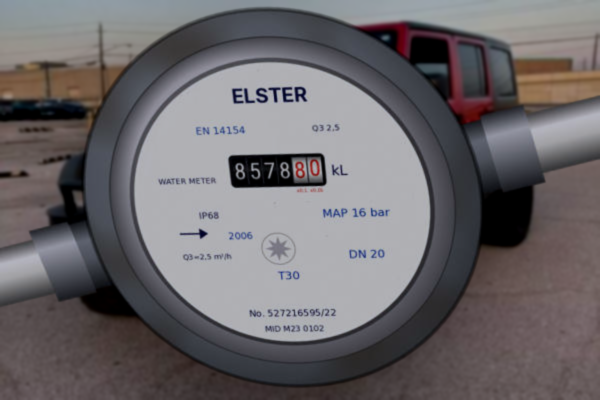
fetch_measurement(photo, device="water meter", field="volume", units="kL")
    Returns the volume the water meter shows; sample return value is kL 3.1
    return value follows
kL 8578.80
